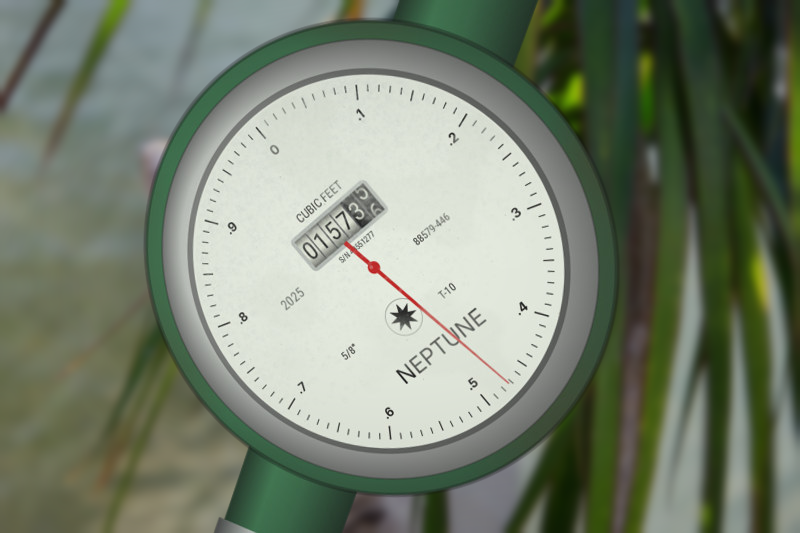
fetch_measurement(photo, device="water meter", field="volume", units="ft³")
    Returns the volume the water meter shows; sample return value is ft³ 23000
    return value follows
ft³ 15735.47
